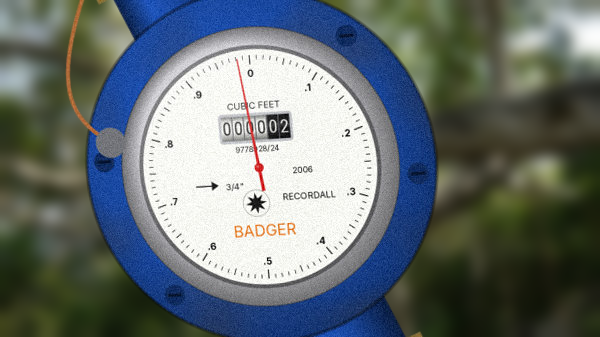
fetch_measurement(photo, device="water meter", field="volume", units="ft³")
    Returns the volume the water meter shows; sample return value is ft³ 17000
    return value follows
ft³ 1.98
